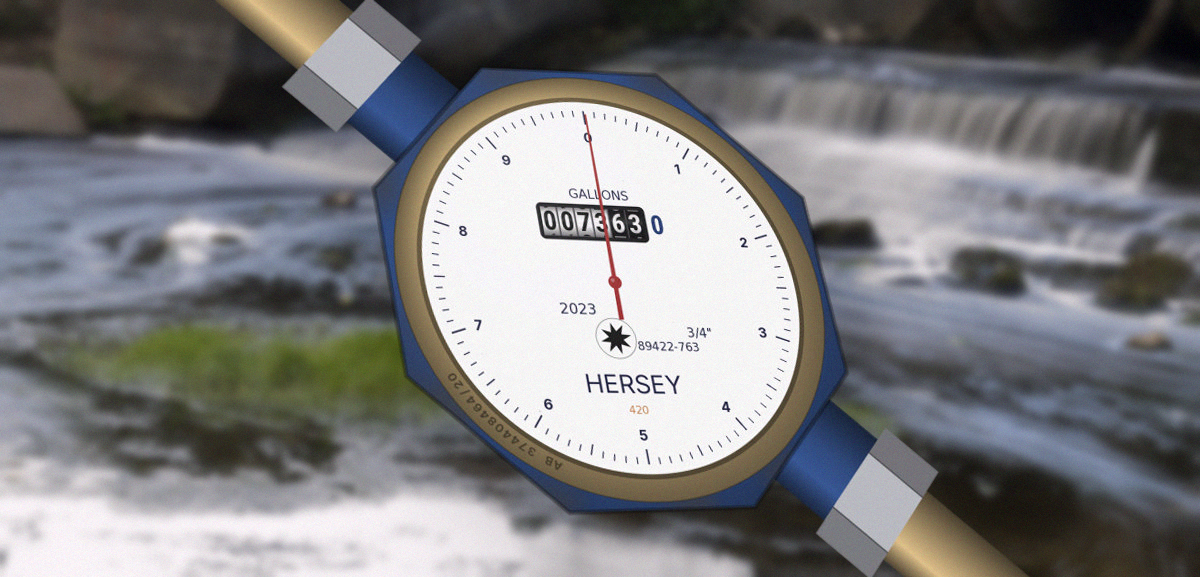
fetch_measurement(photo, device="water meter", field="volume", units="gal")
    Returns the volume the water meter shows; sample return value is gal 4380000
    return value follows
gal 73630.0
